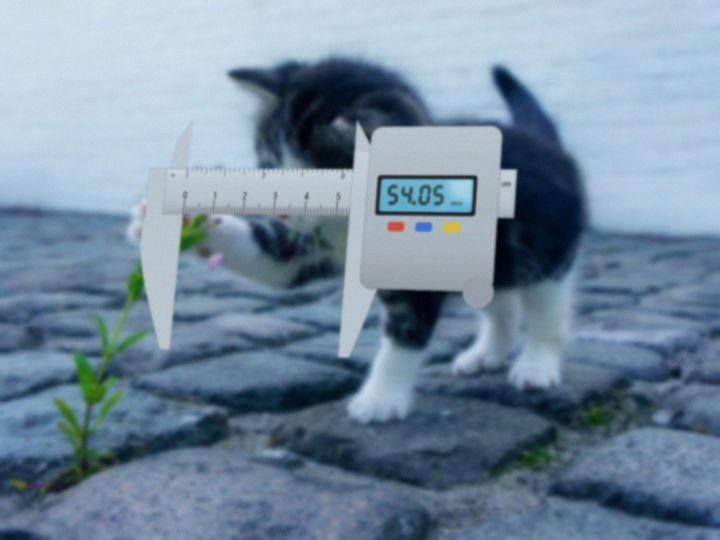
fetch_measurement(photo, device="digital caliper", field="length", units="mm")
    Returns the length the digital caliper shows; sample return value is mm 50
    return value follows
mm 54.05
